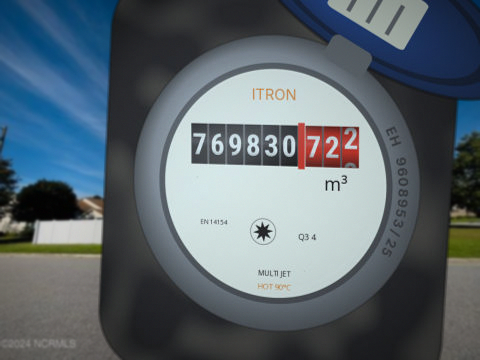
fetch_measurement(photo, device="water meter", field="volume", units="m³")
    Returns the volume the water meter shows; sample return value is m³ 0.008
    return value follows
m³ 769830.722
